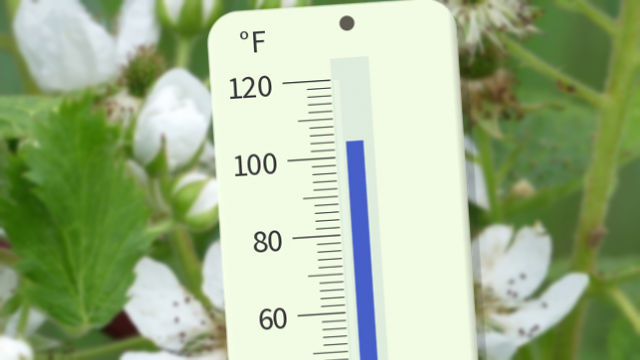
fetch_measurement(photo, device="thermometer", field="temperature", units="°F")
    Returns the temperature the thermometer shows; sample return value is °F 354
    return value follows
°F 104
